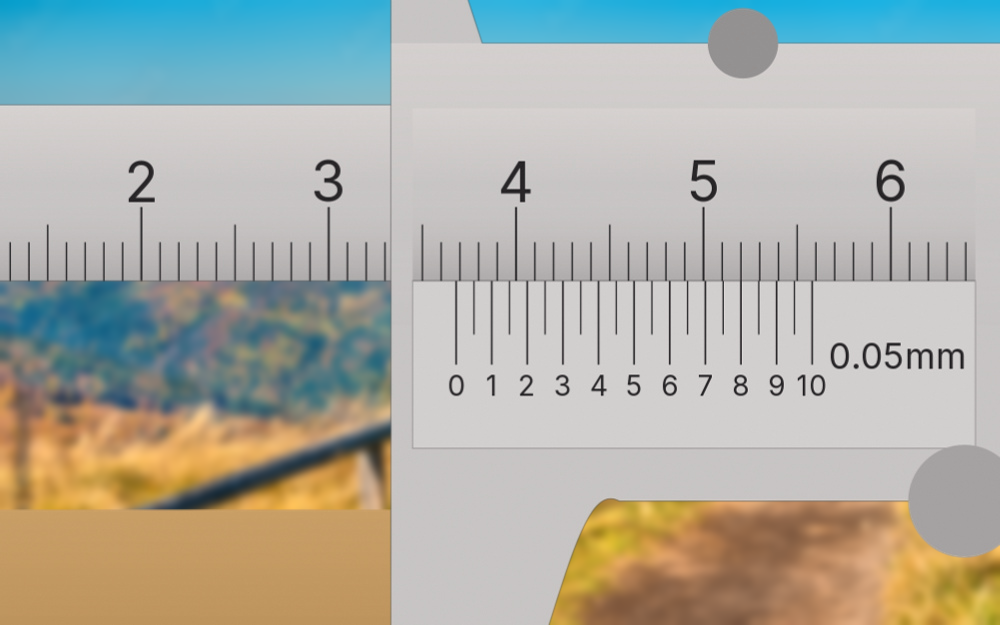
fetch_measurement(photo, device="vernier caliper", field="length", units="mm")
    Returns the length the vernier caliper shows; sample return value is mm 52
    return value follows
mm 36.8
